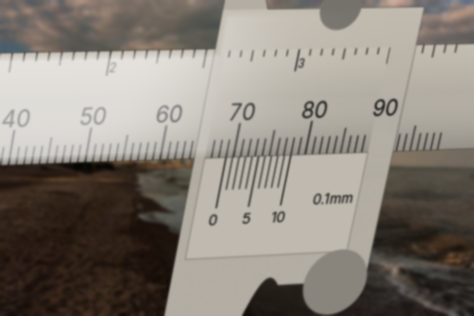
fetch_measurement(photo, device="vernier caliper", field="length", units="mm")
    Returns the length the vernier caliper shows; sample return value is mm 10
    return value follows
mm 69.0
